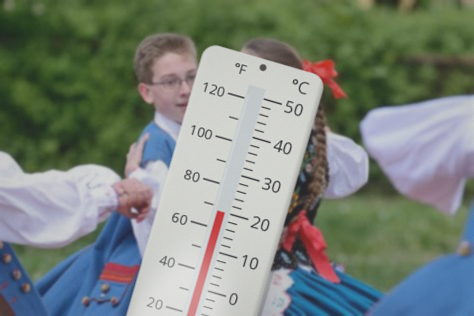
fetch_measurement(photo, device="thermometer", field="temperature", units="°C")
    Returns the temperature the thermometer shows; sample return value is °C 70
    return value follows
°C 20
